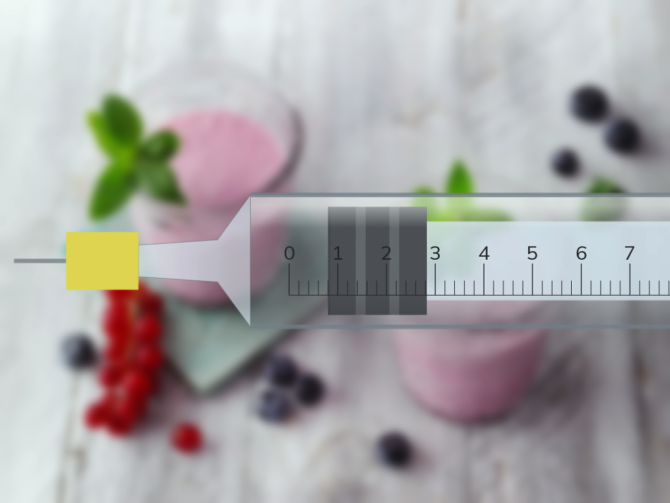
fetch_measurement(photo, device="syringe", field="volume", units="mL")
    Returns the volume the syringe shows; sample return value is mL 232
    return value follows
mL 0.8
